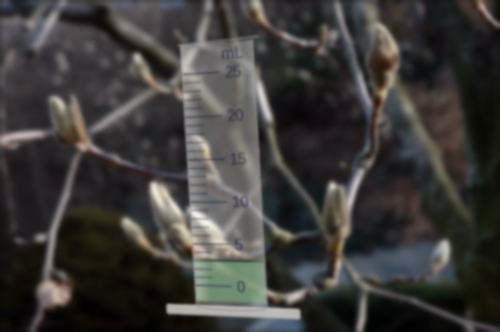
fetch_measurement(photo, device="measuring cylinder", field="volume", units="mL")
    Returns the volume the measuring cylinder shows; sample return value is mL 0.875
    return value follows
mL 3
